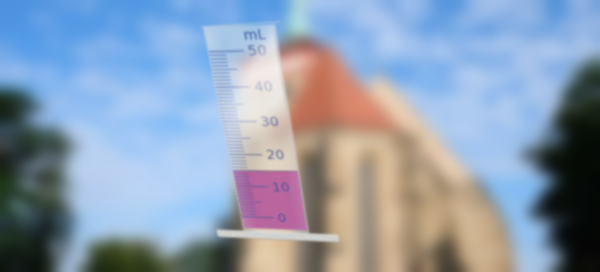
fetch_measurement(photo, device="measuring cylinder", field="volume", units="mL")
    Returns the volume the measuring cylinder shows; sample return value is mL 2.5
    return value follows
mL 15
